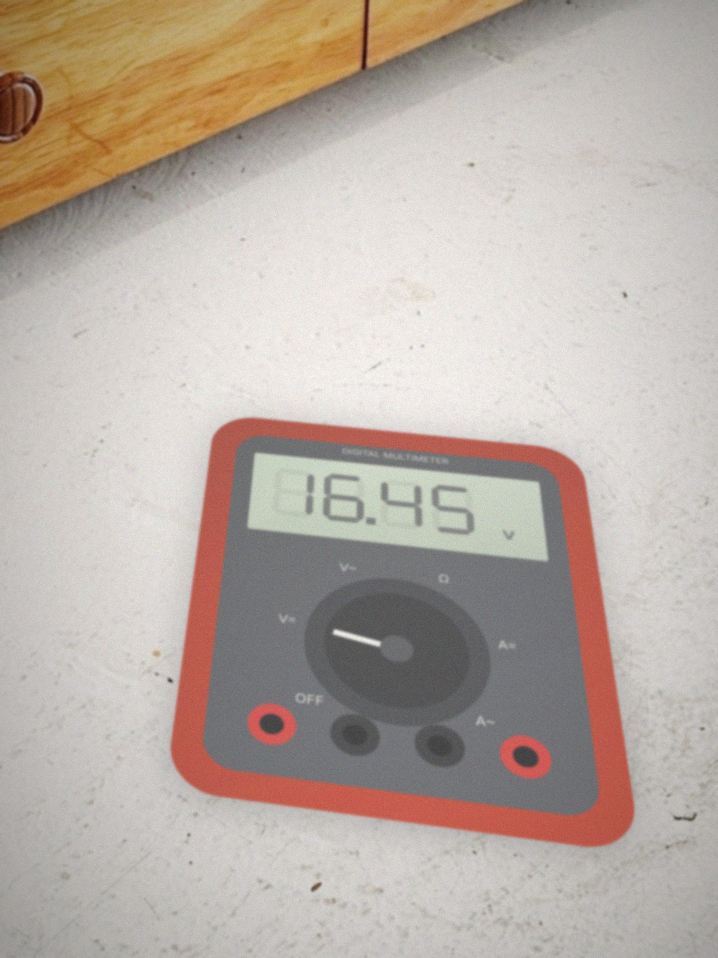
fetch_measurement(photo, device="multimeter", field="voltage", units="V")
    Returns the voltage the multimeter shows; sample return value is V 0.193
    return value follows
V 16.45
